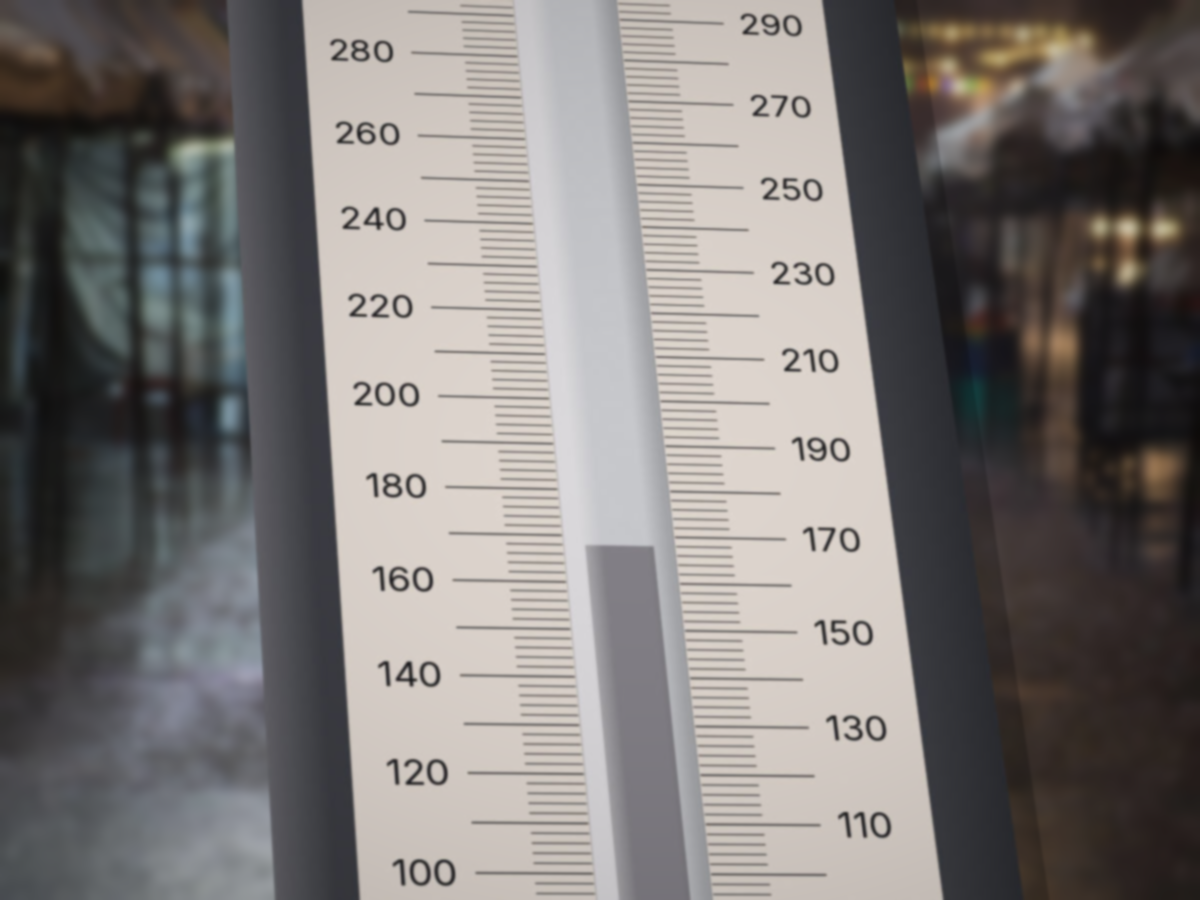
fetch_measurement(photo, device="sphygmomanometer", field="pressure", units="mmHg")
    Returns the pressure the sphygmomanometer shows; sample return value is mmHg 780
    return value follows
mmHg 168
